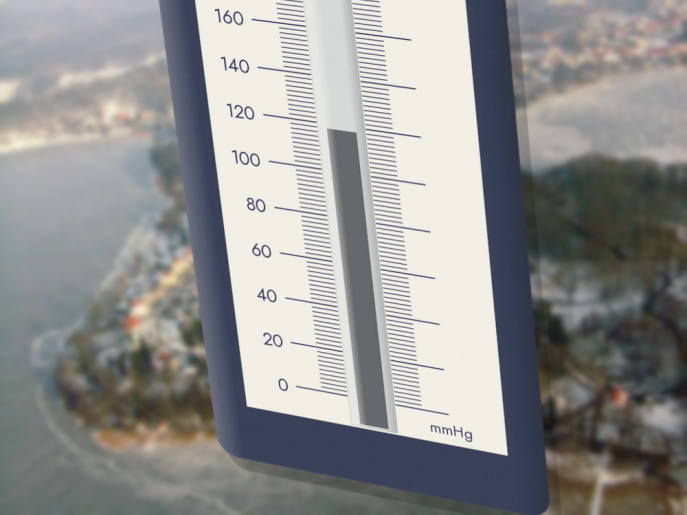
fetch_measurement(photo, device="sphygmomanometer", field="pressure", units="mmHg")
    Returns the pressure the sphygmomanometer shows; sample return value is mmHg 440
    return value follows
mmHg 118
